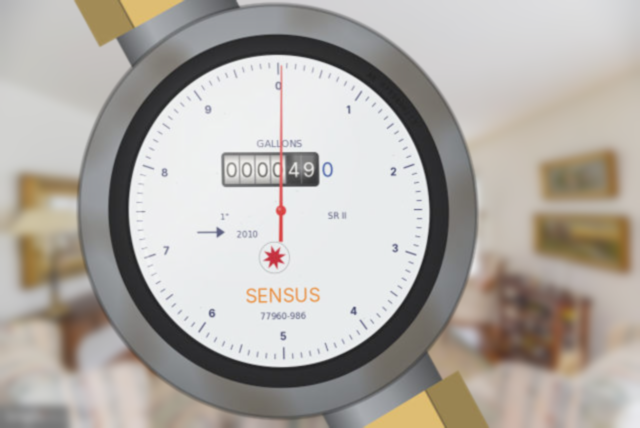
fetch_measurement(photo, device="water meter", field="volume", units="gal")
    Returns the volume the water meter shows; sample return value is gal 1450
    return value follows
gal 490.0
